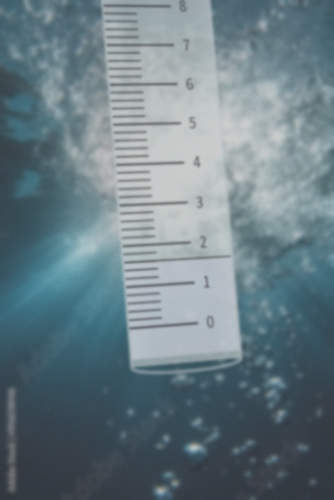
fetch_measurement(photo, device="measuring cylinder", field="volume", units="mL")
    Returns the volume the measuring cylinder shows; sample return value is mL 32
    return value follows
mL 1.6
